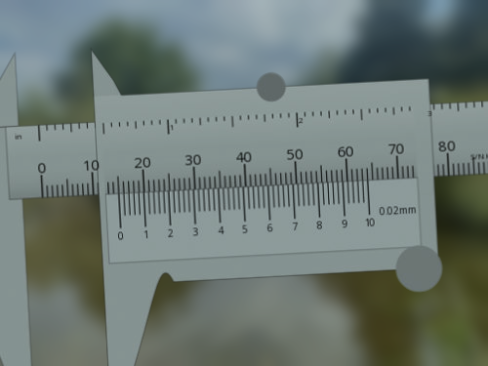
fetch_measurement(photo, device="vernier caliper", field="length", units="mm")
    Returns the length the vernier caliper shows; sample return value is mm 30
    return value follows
mm 15.0
